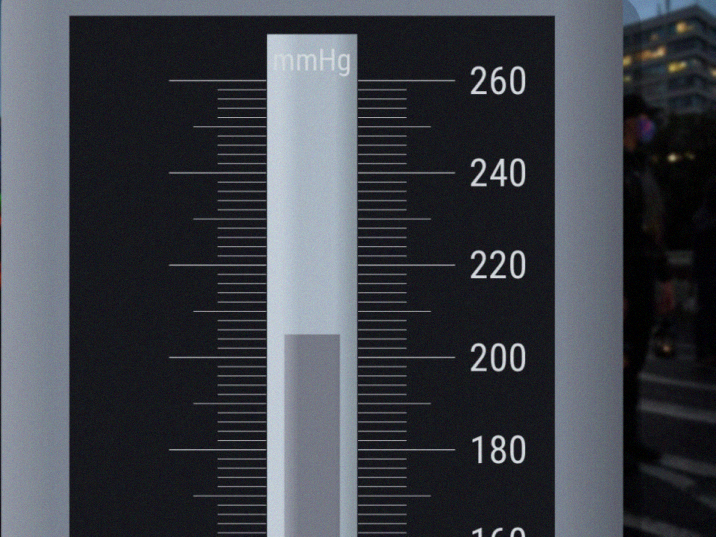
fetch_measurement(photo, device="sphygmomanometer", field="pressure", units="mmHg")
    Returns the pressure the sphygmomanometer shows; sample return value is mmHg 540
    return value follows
mmHg 205
